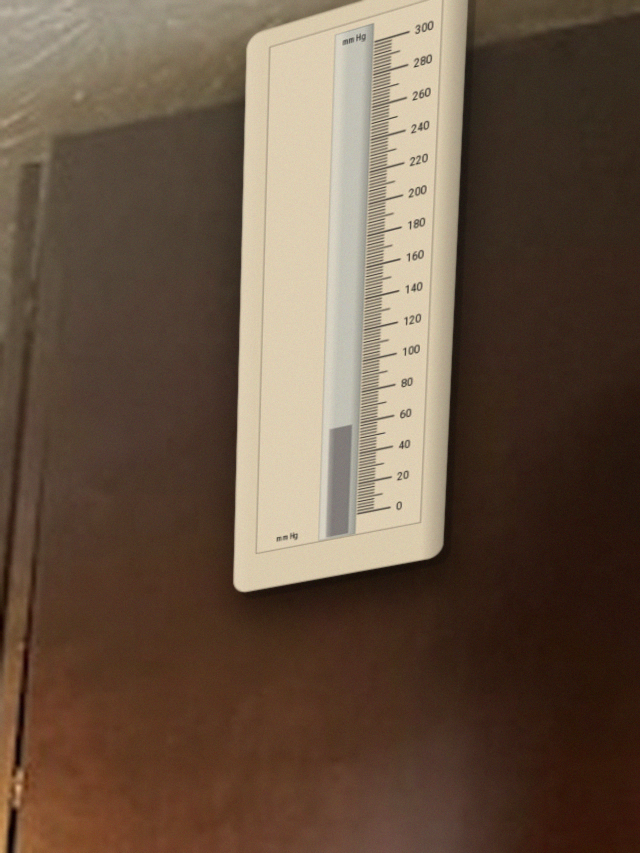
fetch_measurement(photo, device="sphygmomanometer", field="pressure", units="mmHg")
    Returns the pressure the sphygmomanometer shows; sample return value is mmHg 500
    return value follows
mmHg 60
